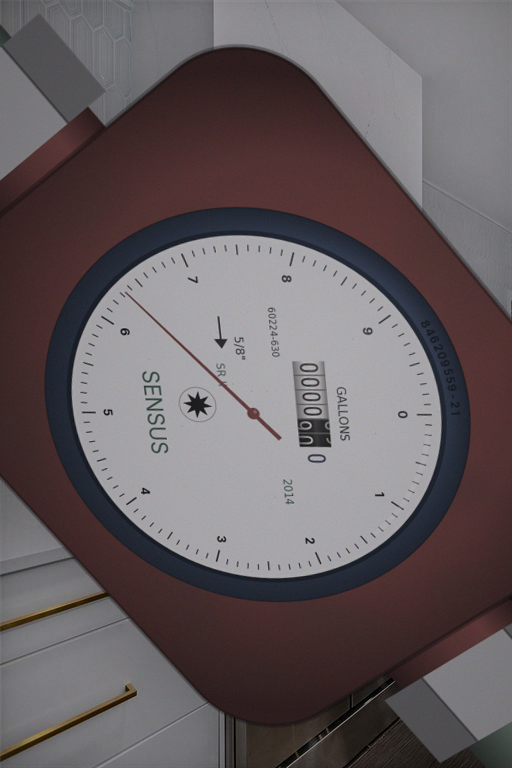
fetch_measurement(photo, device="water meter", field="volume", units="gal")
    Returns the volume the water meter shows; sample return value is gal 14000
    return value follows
gal 896.3
